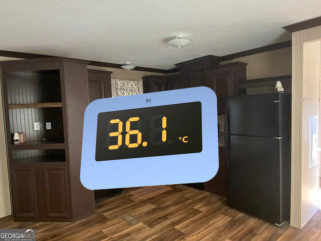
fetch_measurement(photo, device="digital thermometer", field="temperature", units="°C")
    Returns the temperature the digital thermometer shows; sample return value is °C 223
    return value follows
°C 36.1
